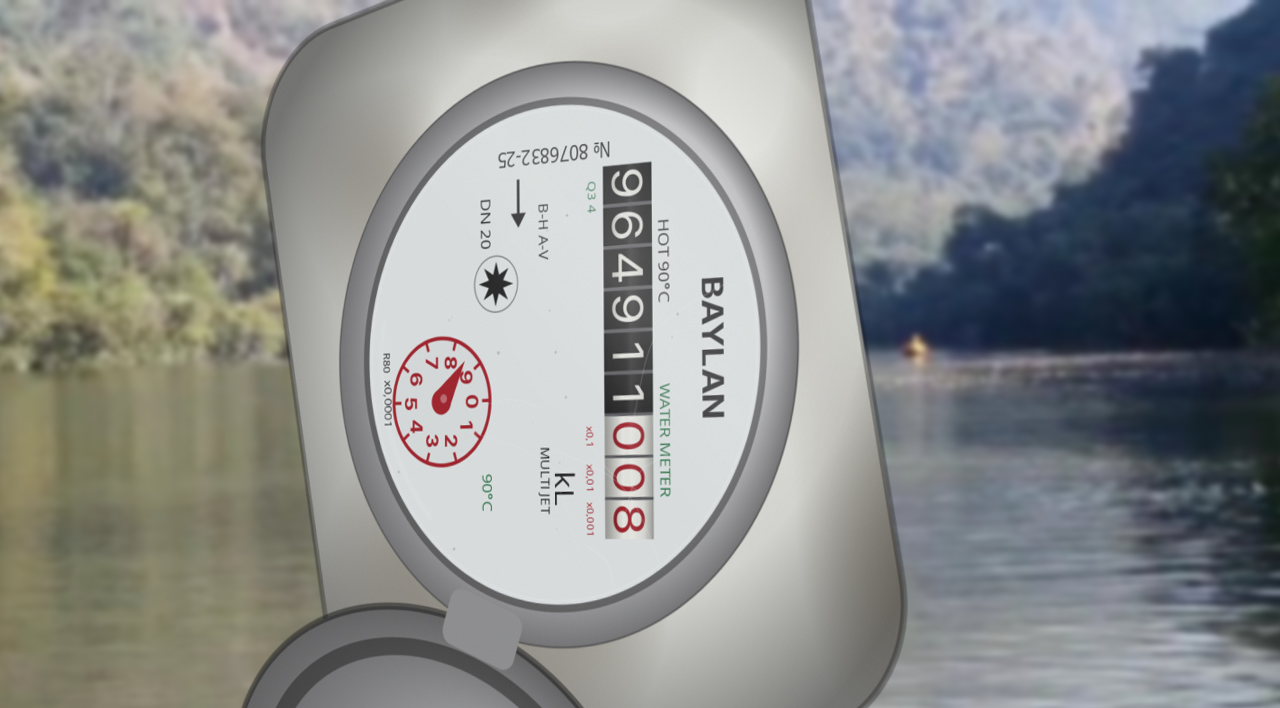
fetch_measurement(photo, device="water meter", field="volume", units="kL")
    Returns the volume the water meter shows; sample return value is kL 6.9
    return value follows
kL 964911.0088
